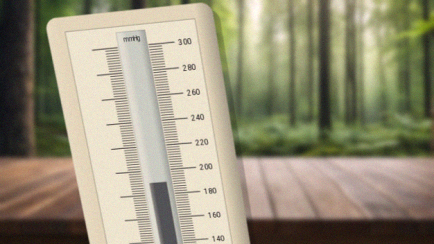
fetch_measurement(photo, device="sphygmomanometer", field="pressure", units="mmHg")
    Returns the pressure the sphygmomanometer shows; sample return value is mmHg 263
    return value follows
mmHg 190
